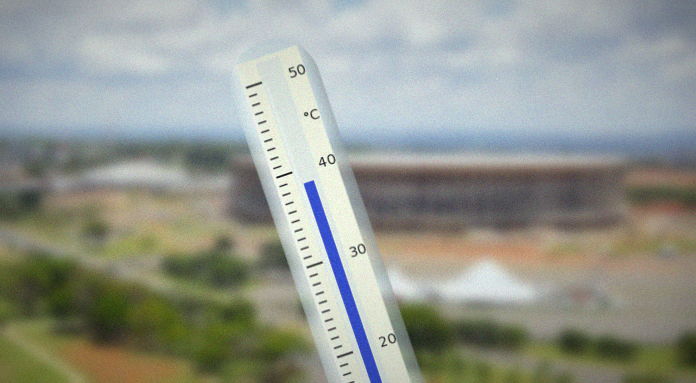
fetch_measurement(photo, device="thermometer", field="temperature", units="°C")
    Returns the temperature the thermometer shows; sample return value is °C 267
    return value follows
°C 38.5
